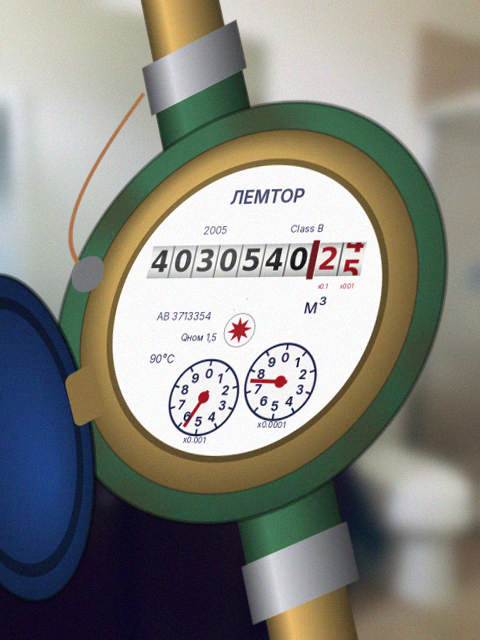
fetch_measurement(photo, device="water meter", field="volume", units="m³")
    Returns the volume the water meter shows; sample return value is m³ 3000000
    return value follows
m³ 4030540.2457
